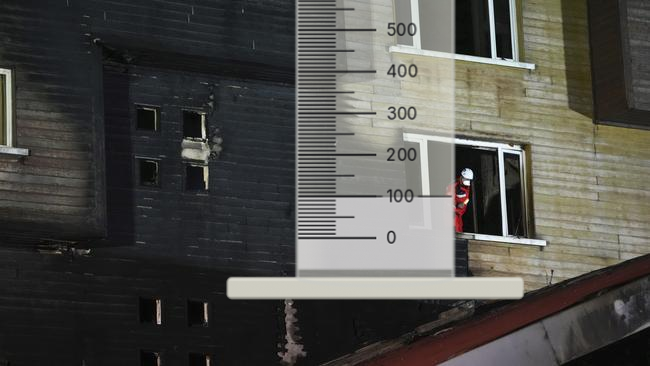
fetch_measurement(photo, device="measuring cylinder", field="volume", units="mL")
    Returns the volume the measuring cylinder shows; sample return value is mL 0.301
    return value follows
mL 100
